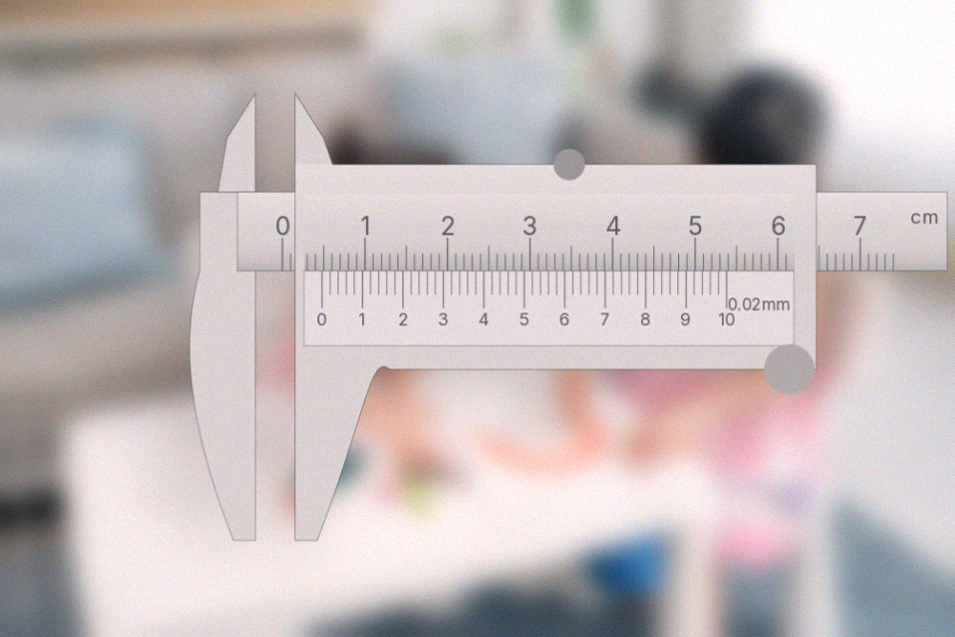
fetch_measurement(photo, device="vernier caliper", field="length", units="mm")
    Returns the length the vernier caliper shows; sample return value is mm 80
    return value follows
mm 4.8
